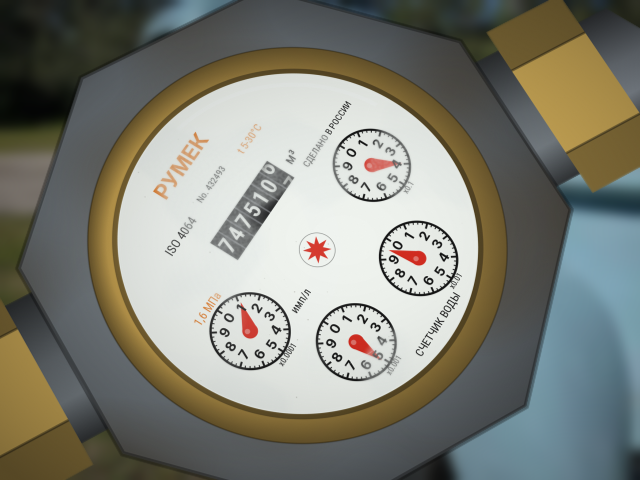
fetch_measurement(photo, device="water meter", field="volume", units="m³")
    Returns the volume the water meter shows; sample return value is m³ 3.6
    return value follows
m³ 7475106.3951
